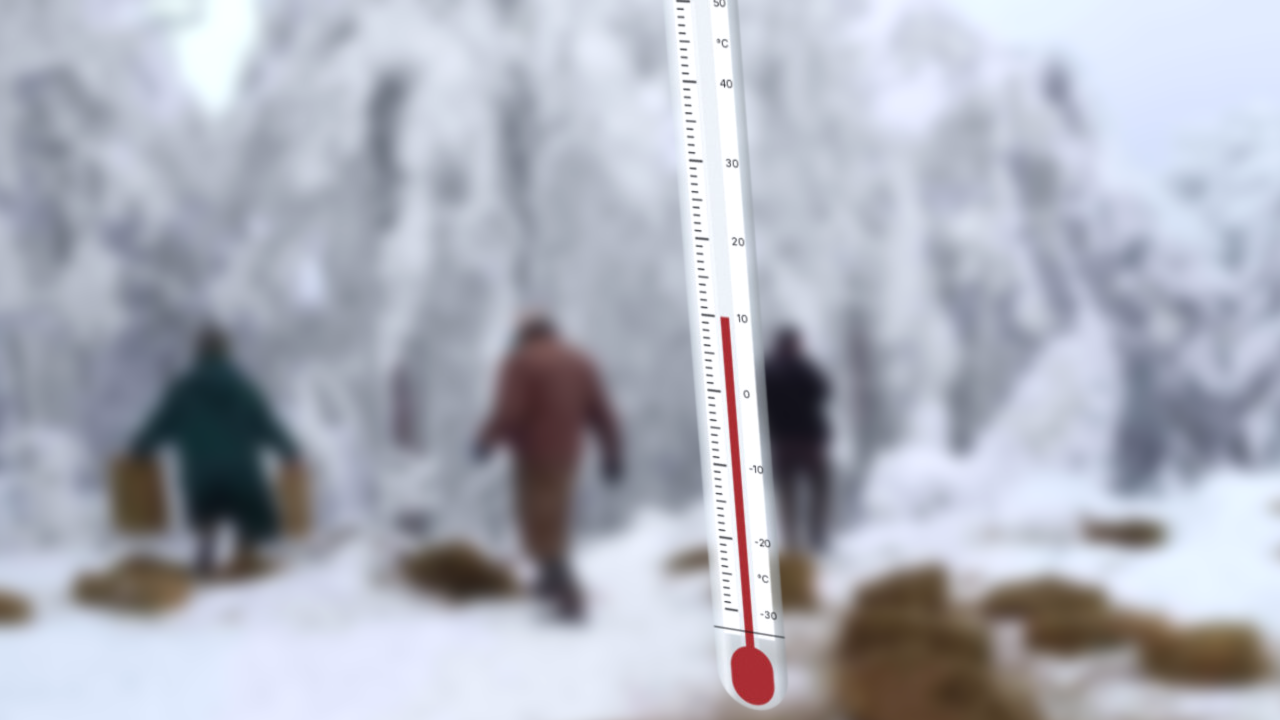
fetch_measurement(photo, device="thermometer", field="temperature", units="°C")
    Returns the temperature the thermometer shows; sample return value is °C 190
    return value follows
°C 10
